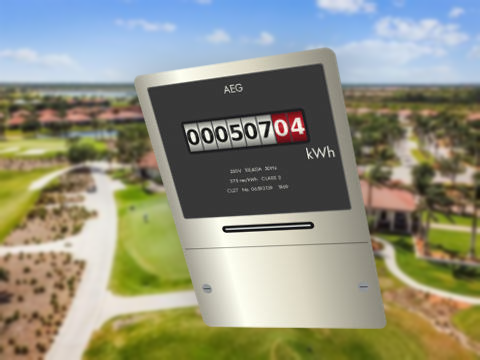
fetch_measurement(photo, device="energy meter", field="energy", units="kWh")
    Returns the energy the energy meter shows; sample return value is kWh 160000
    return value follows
kWh 507.04
